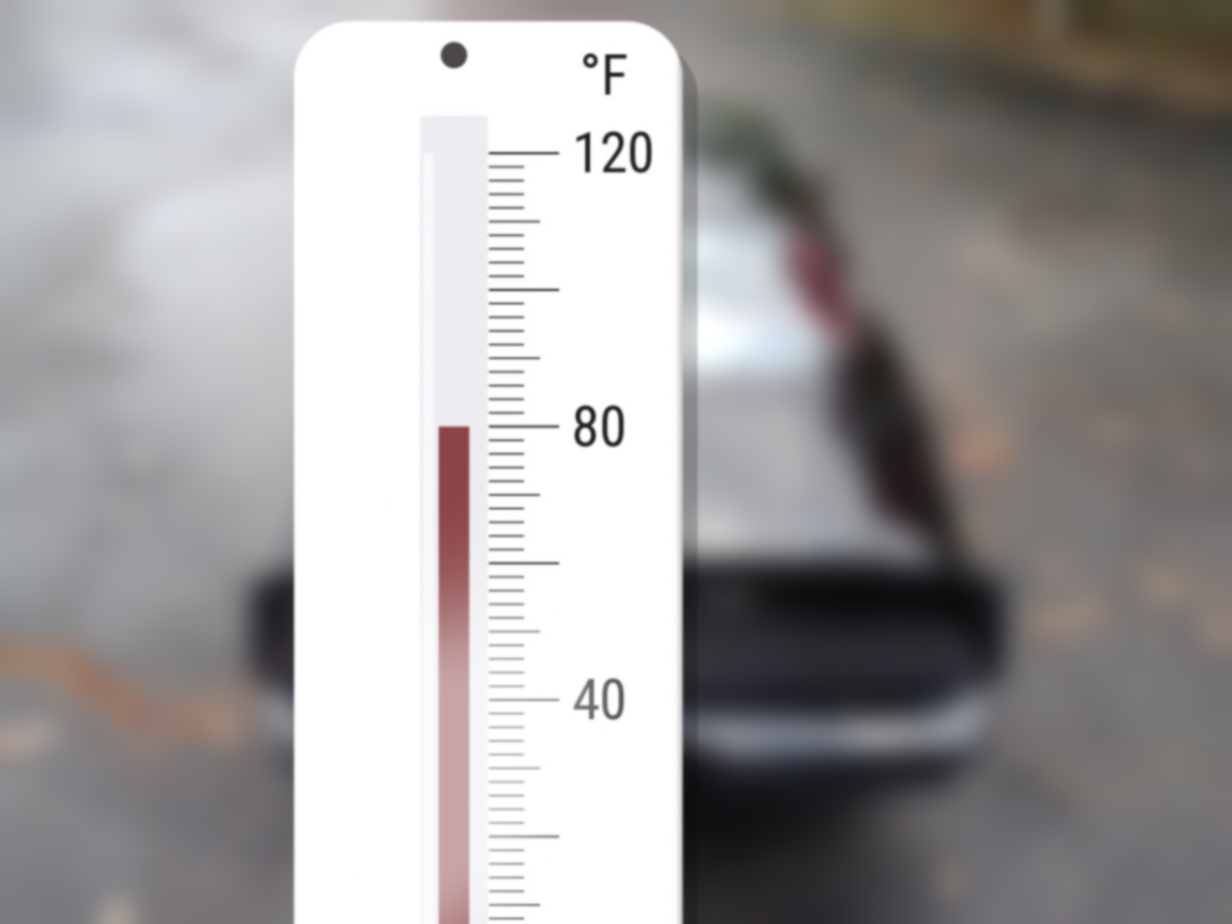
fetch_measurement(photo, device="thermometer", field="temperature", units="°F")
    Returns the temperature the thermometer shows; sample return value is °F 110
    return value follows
°F 80
